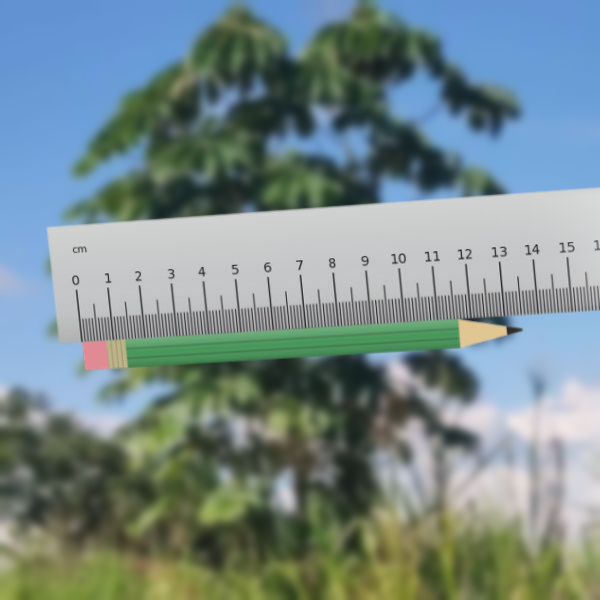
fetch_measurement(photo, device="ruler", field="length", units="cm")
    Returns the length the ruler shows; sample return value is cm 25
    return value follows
cm 13.5
